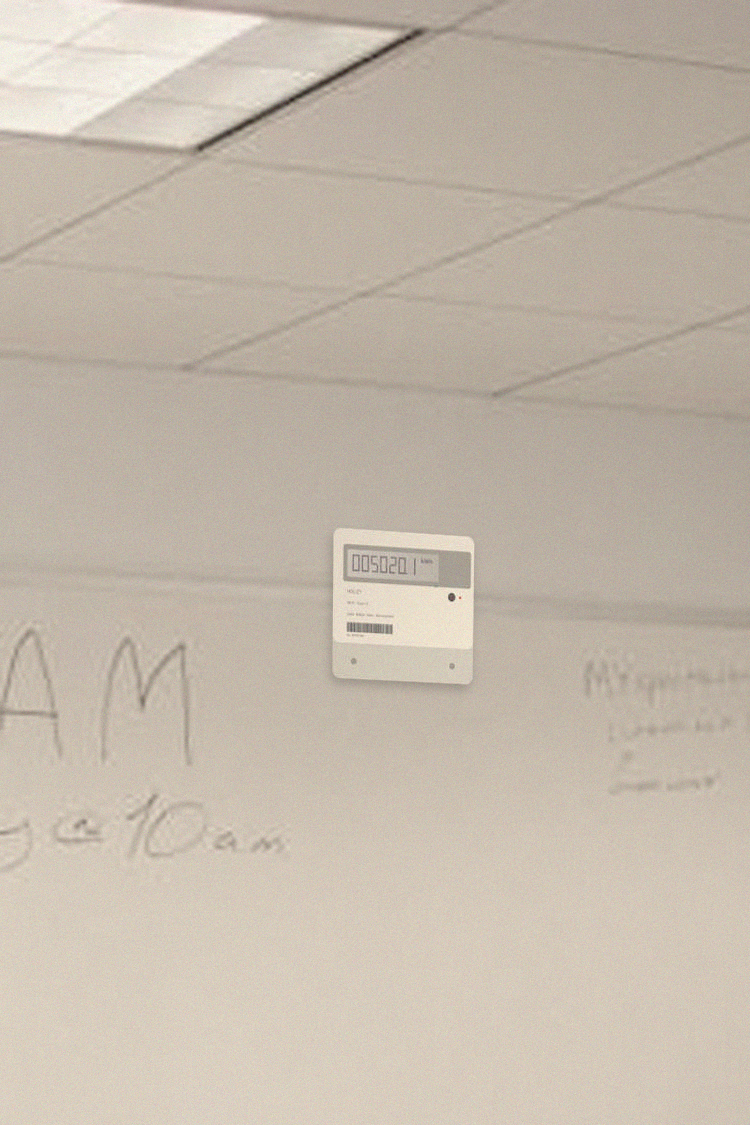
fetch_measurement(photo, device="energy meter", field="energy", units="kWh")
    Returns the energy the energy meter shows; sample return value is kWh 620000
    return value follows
kWh 5020.1
